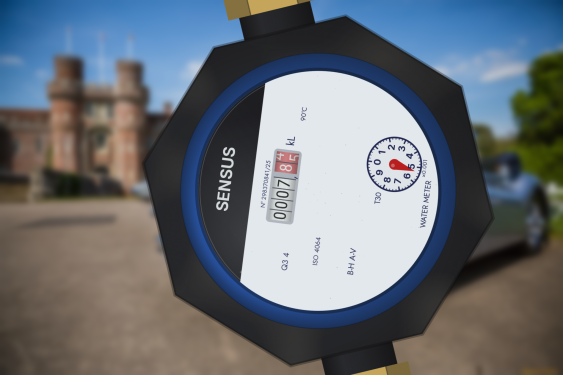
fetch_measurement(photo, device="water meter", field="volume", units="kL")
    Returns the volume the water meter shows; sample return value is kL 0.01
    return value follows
kL 7.845
